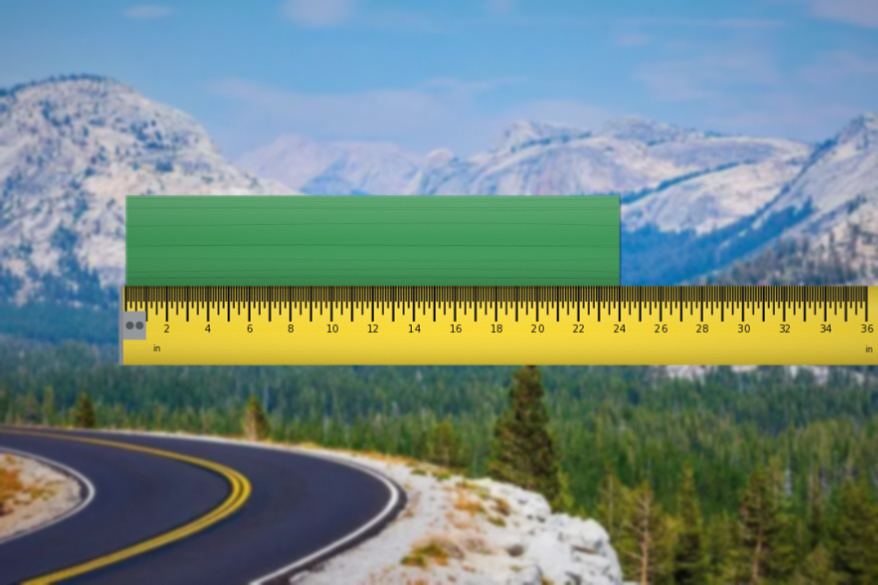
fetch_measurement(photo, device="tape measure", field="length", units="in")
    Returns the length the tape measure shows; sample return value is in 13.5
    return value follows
in 24
